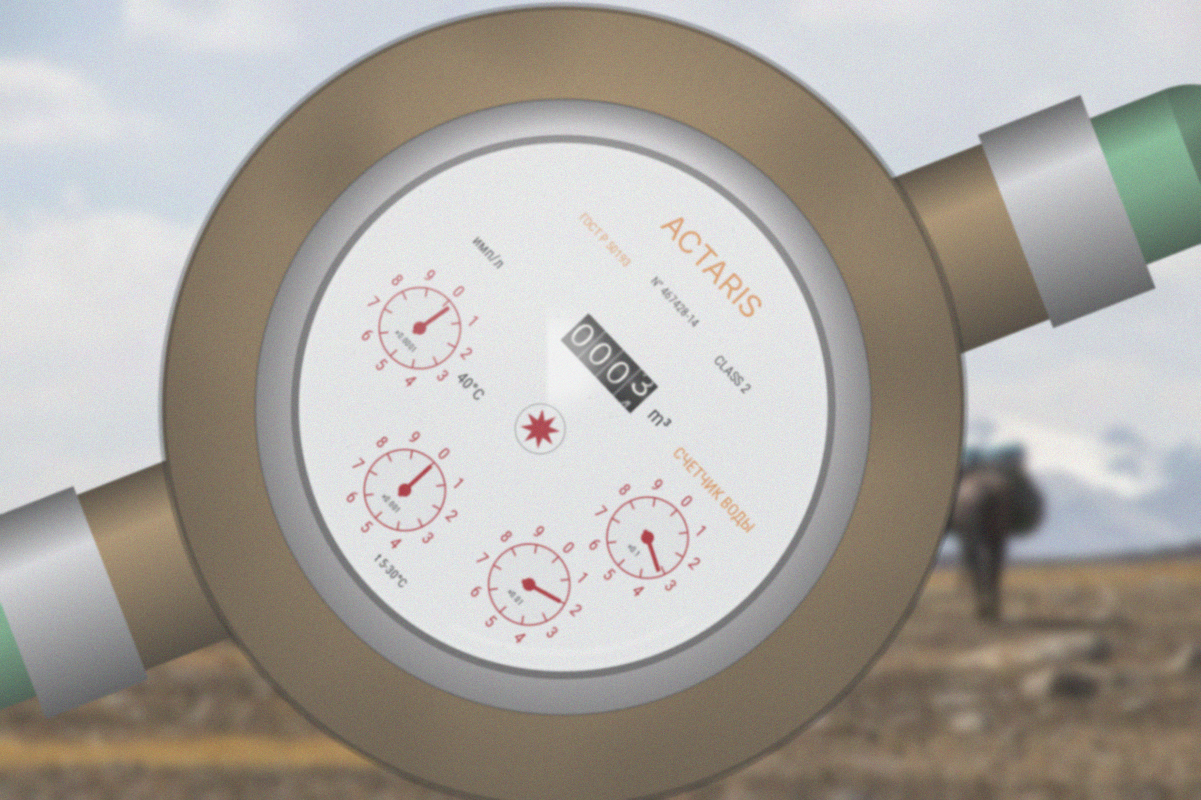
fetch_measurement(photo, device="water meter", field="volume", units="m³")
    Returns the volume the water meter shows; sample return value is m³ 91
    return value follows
m³ 3.3200
